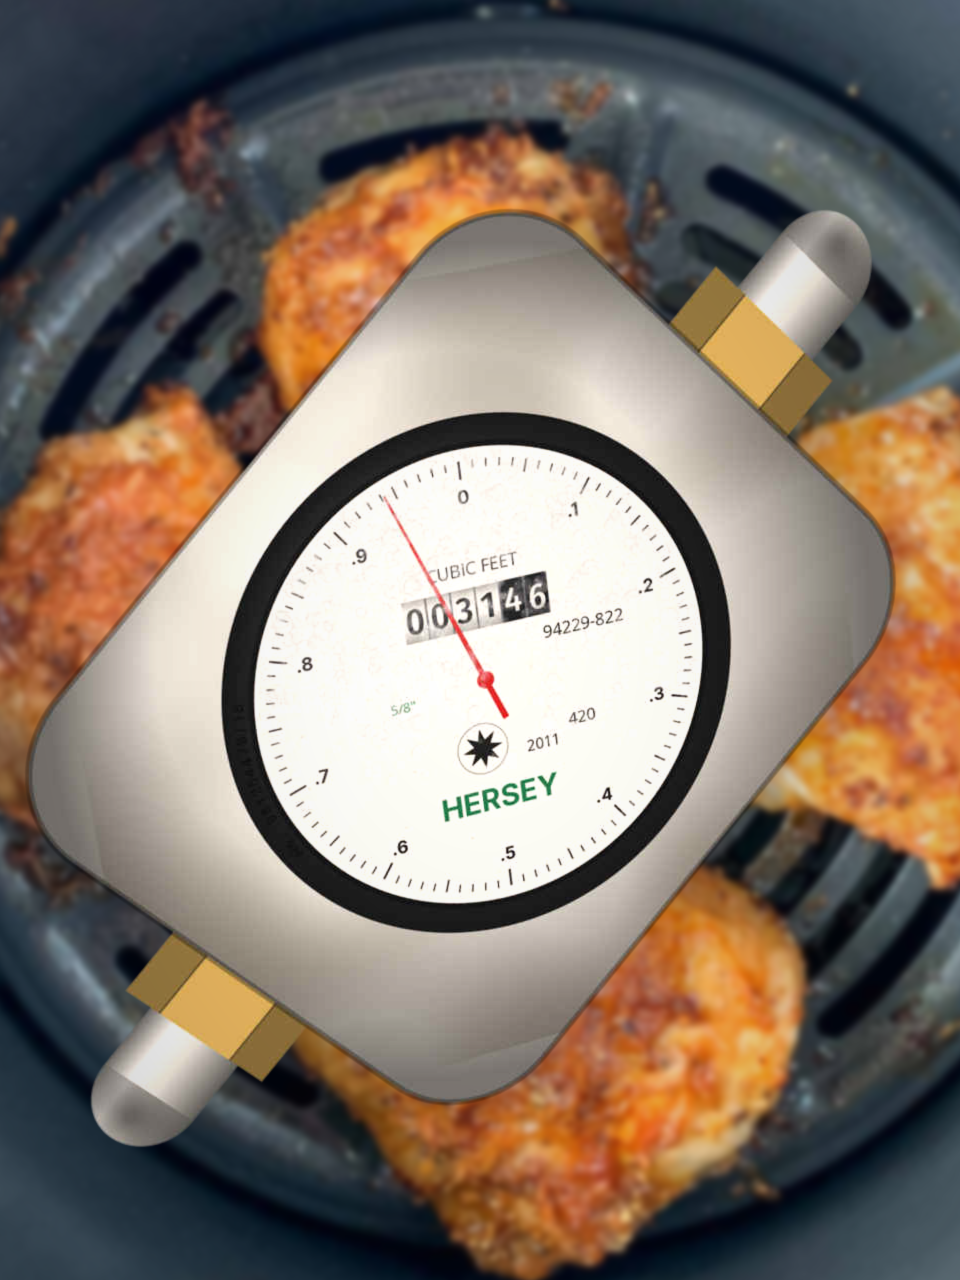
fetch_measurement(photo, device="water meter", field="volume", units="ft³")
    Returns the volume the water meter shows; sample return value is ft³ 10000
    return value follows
ft³ 3145.94
